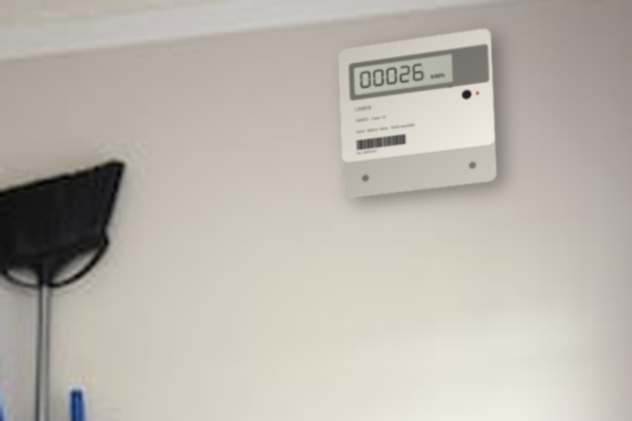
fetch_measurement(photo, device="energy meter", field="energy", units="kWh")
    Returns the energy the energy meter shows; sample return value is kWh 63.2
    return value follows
kWh 26
